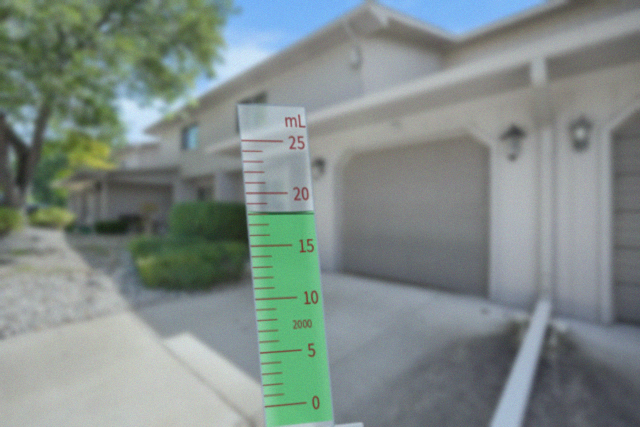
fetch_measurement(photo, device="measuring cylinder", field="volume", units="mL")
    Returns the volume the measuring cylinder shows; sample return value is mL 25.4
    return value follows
mL 18
